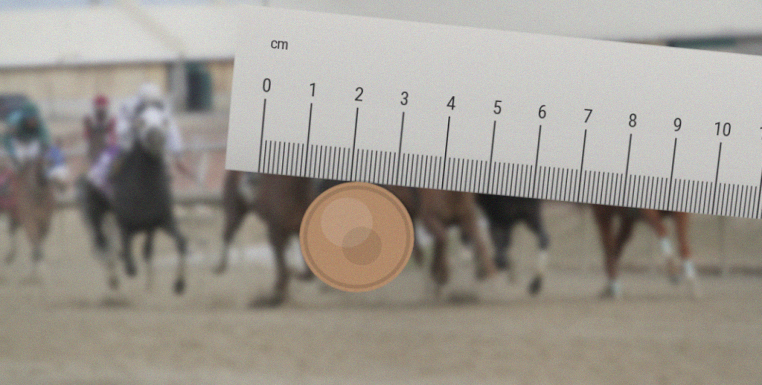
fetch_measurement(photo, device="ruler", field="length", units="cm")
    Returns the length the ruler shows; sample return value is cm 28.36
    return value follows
cm 2.5
